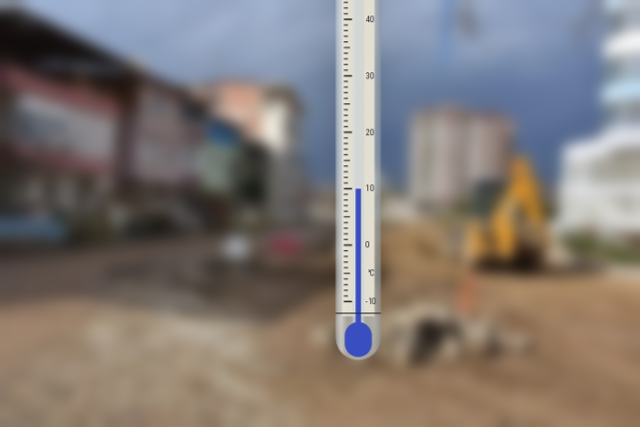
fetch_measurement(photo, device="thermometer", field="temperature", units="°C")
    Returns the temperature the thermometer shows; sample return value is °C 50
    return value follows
°C 10
